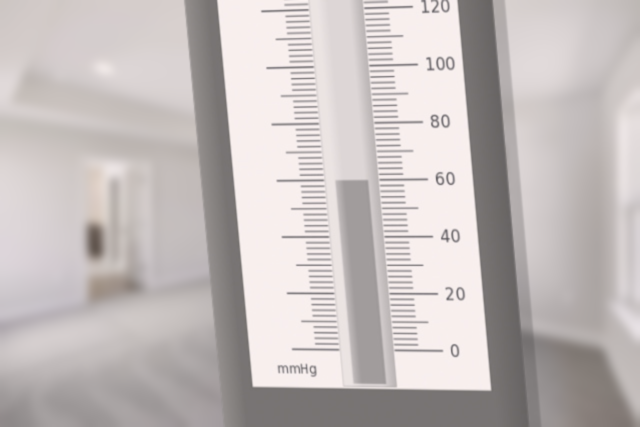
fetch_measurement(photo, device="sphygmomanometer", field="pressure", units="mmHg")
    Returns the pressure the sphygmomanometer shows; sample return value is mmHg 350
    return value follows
mmHg 60
